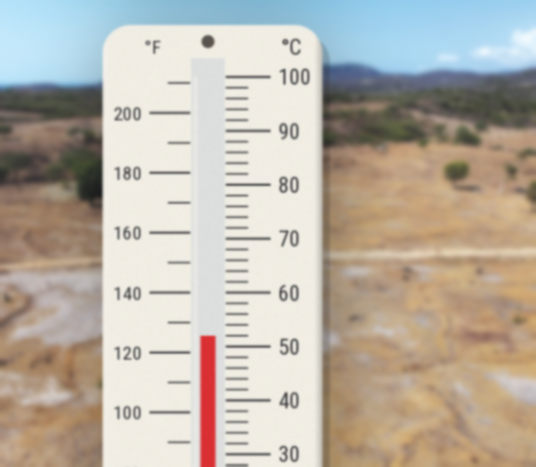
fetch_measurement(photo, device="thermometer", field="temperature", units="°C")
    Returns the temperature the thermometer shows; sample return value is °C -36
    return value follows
°C 52
